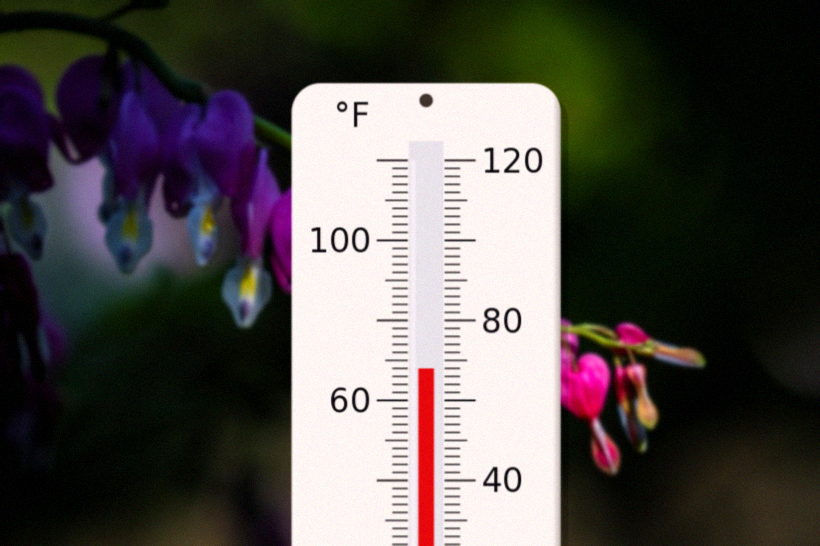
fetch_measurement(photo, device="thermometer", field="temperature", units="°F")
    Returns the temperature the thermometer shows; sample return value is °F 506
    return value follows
°F 68
